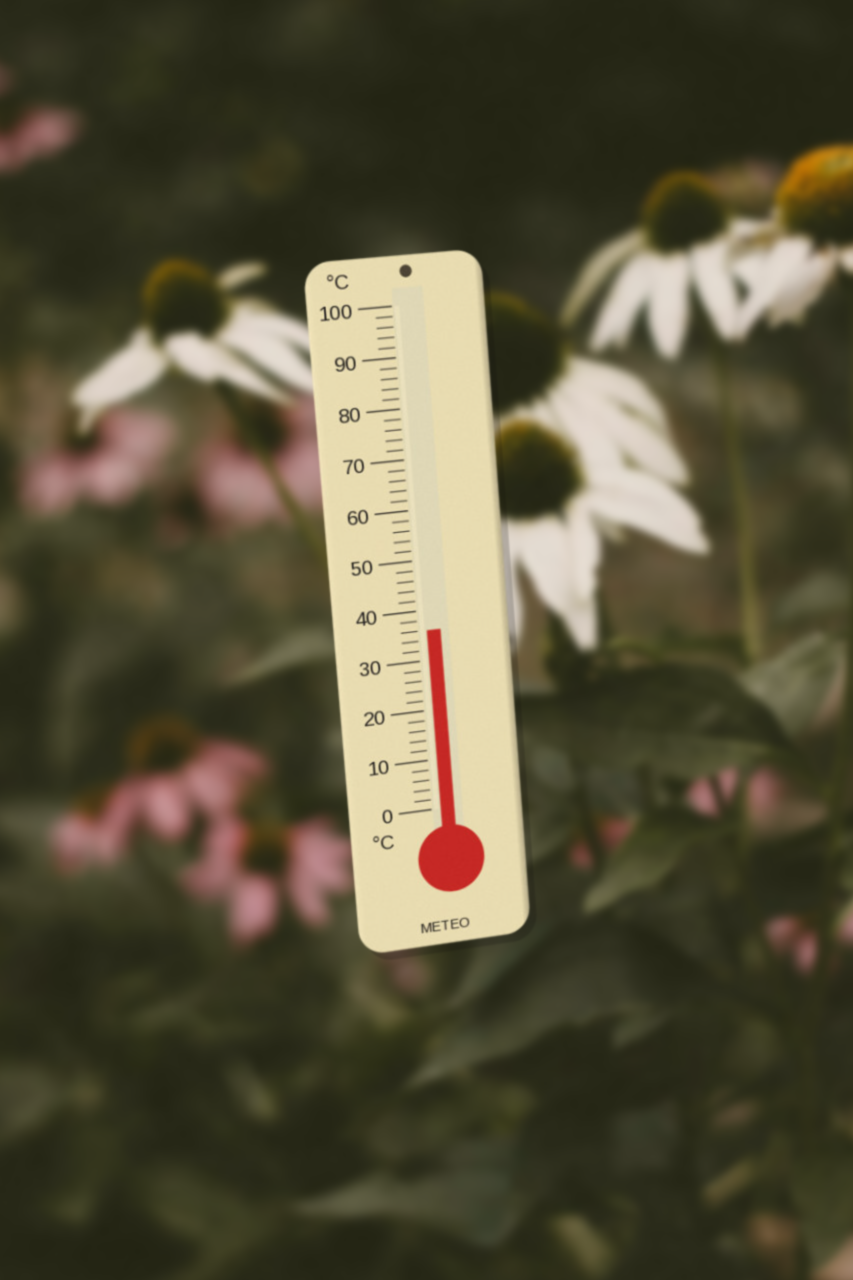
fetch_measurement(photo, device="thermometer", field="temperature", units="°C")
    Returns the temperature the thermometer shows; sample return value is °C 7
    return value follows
°C 36
